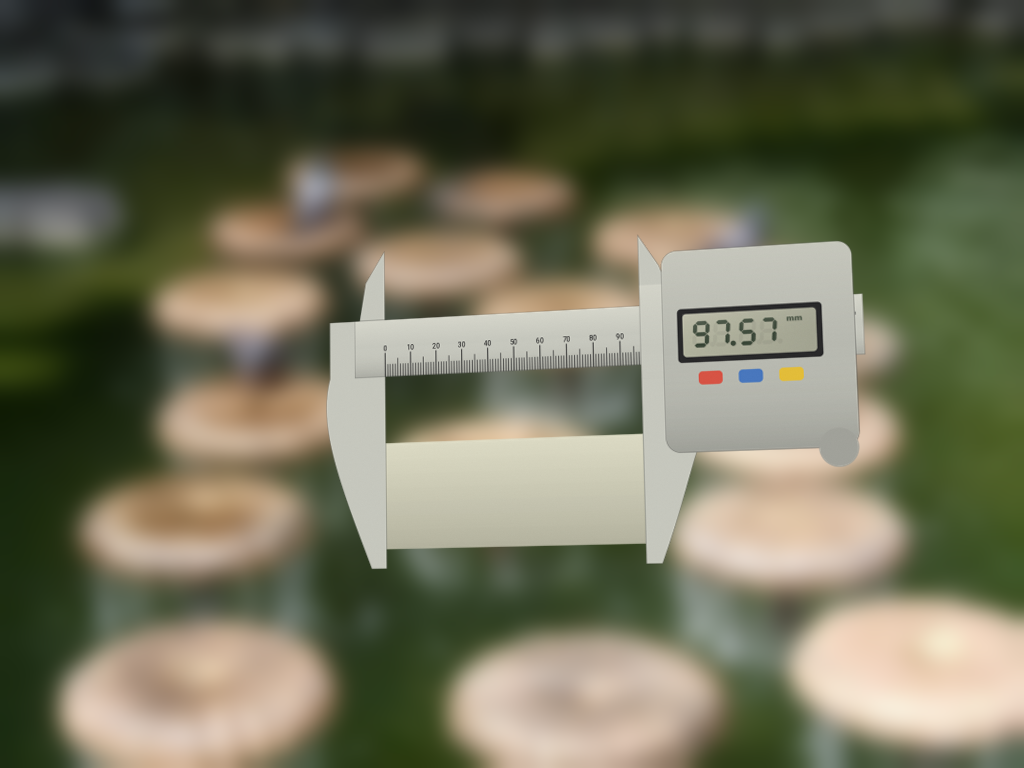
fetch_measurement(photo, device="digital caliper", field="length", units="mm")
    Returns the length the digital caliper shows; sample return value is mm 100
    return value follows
mm 97.57
